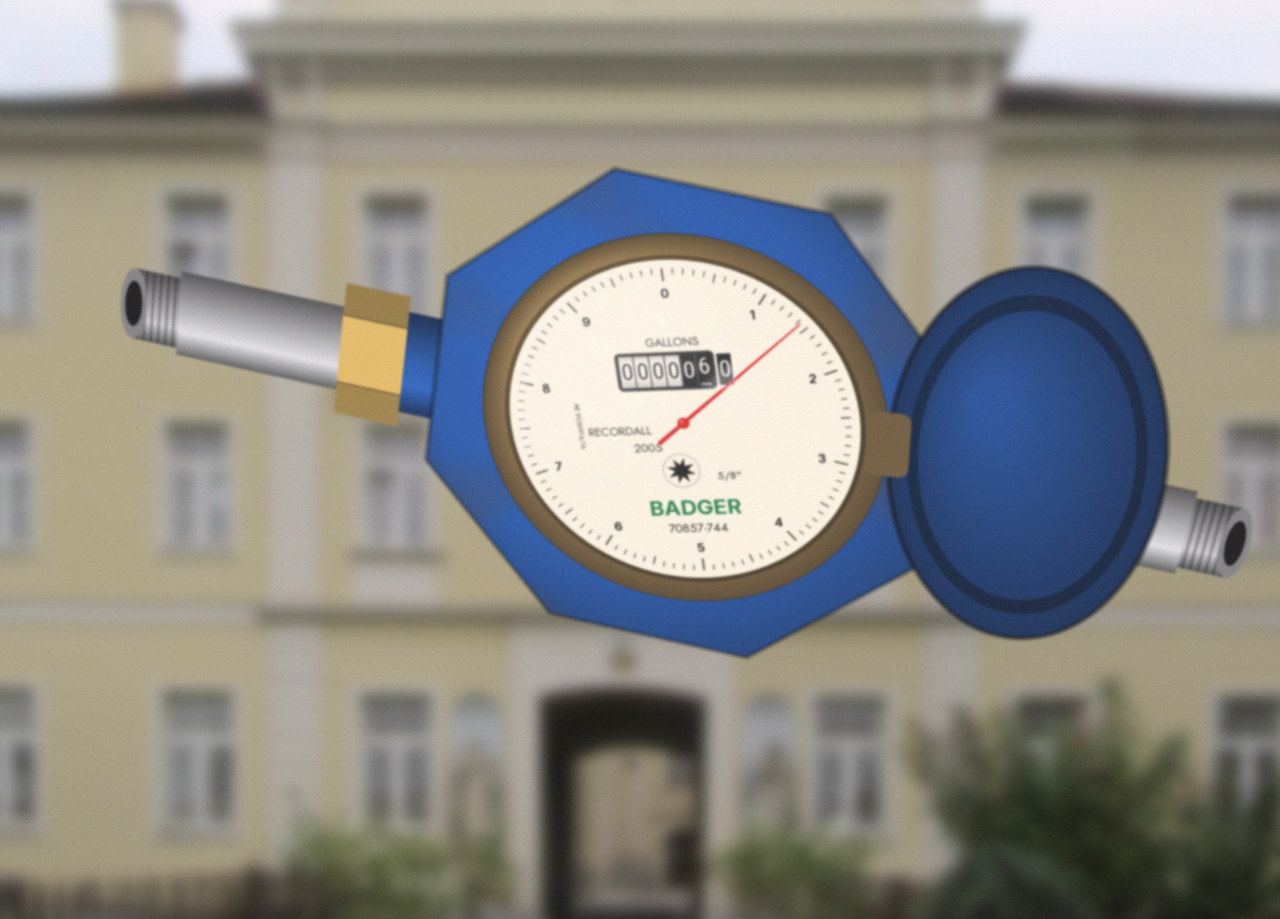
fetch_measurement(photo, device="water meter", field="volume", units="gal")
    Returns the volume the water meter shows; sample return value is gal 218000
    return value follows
gal 61.4
